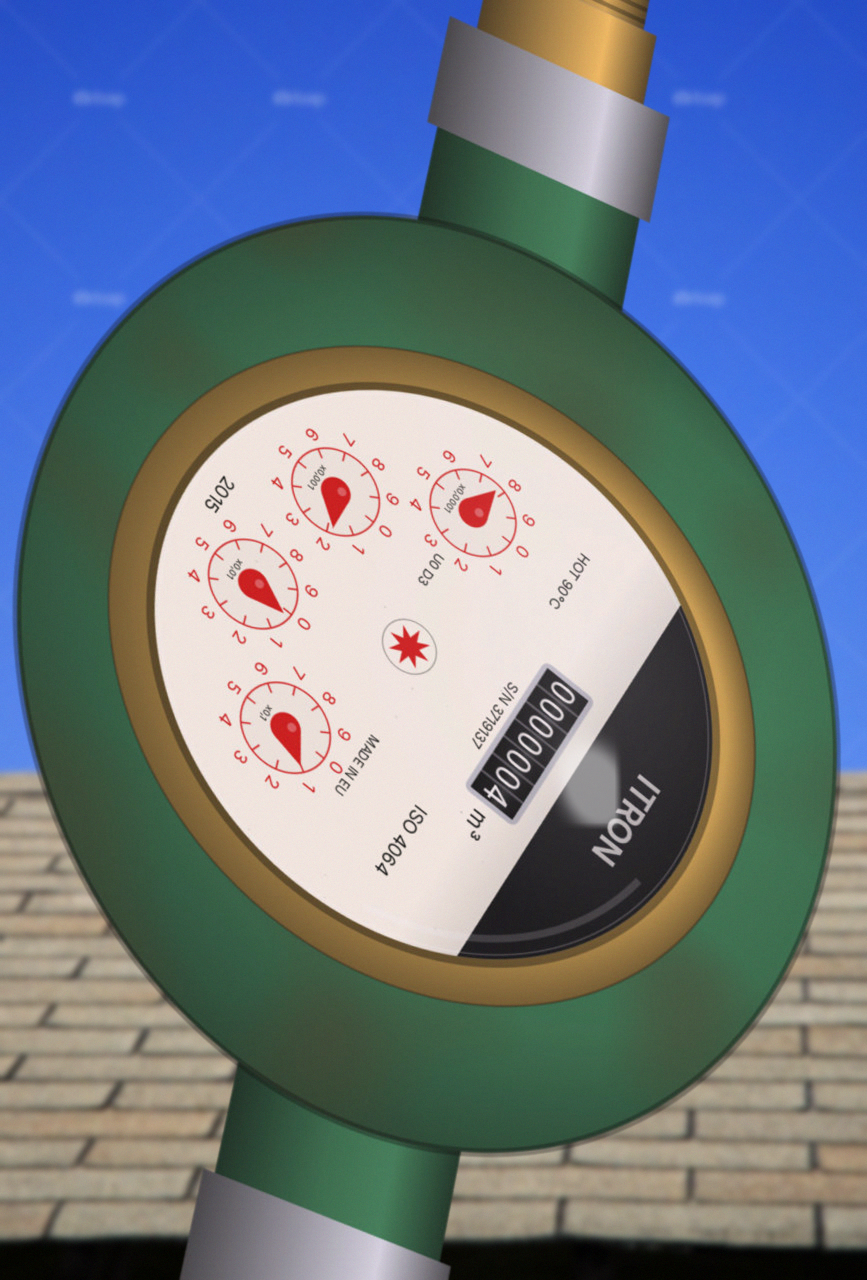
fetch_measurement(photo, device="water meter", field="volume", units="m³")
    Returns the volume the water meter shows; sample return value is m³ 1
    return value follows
m³ 4.1017
